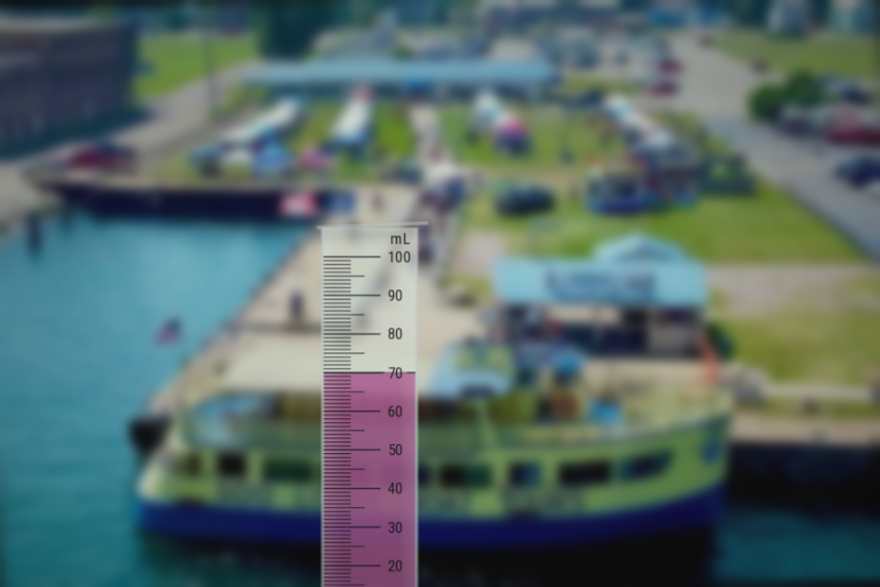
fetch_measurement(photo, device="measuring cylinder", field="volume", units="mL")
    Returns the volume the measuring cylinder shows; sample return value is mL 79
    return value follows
mL 70
